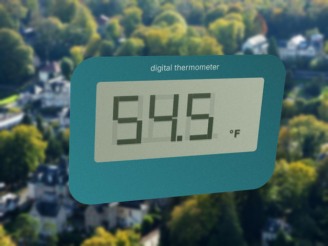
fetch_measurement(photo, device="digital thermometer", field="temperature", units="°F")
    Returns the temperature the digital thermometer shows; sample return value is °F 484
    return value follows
°F 54.5
